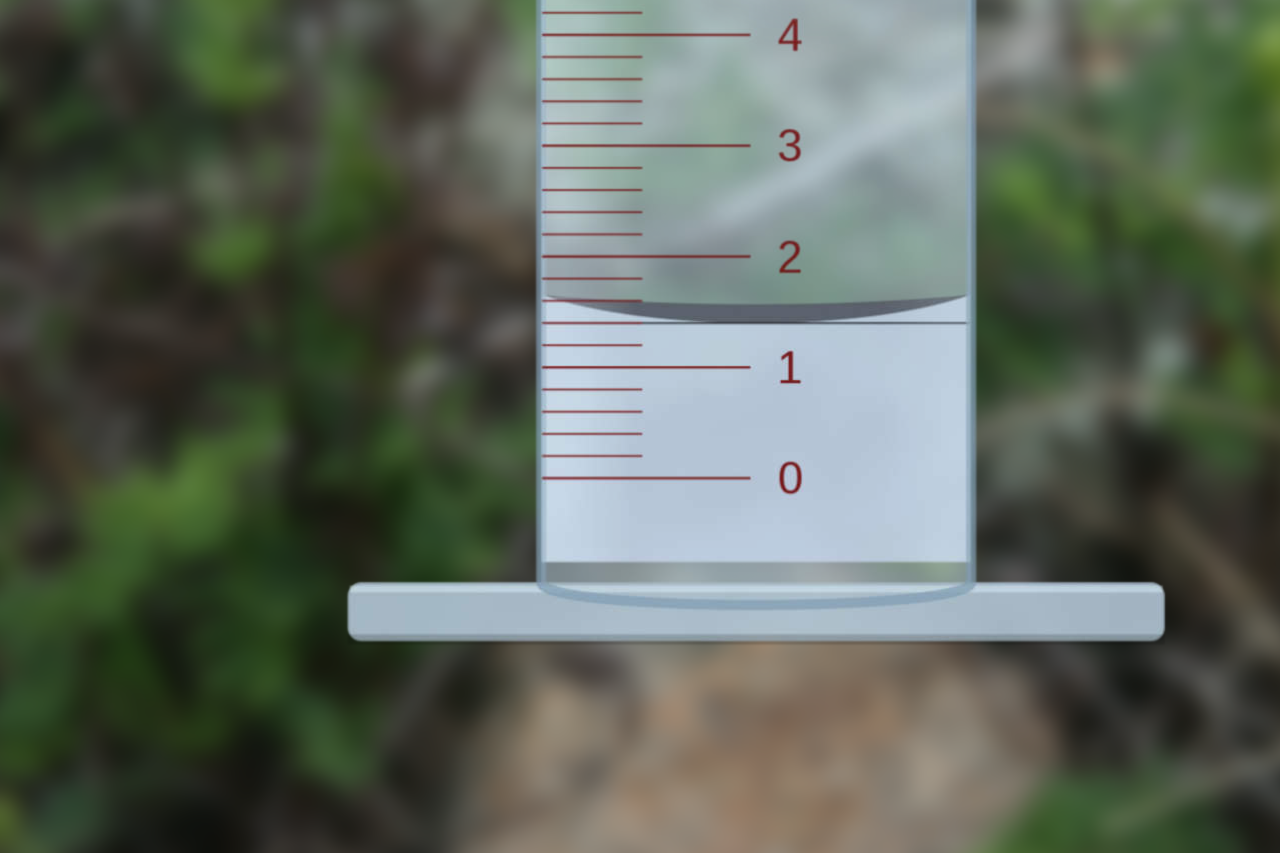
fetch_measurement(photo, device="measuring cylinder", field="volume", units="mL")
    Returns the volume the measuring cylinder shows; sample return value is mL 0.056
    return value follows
mL 1.4
